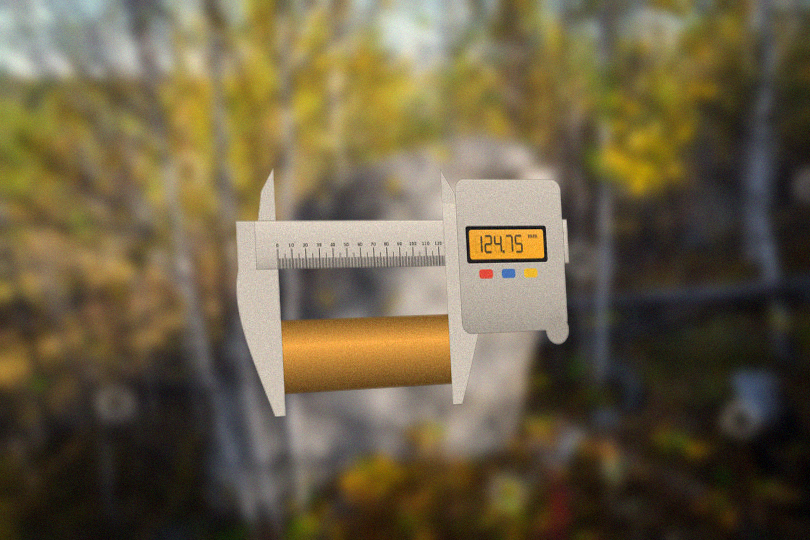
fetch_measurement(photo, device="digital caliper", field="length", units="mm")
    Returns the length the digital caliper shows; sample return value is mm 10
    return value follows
mm 124.75
